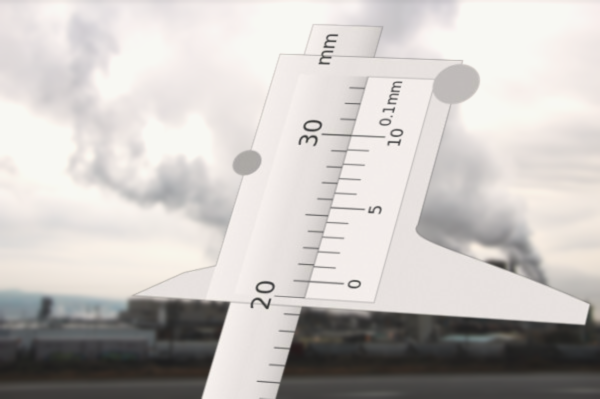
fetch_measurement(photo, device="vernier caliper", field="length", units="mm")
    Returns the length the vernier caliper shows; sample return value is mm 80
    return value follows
mm 21.0
